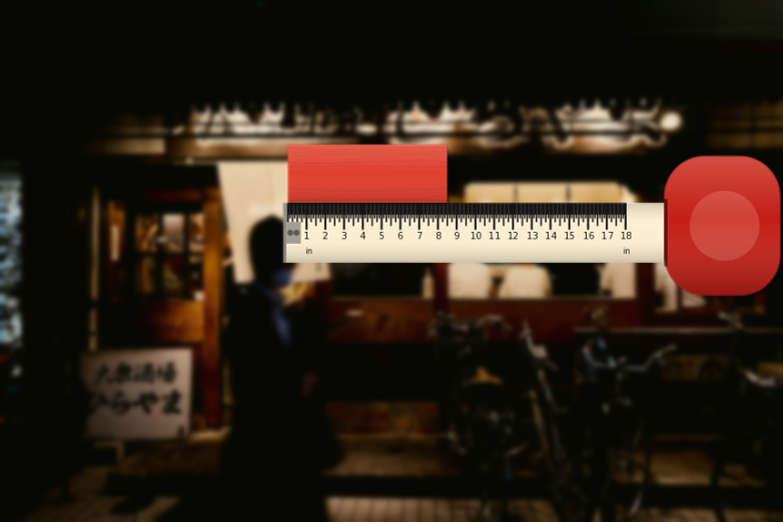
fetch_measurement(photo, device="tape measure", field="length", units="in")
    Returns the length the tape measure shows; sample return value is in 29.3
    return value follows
in 8.5
